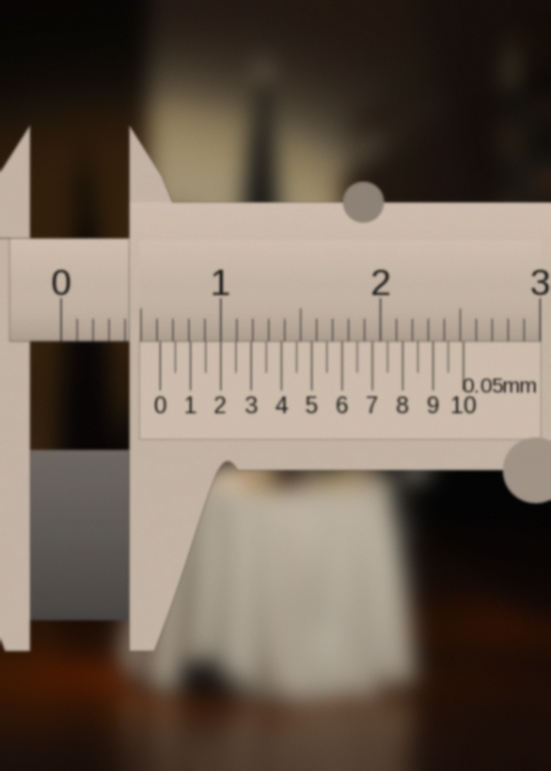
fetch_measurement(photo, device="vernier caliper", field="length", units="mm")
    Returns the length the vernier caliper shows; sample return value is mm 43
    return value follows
mm 6.2
